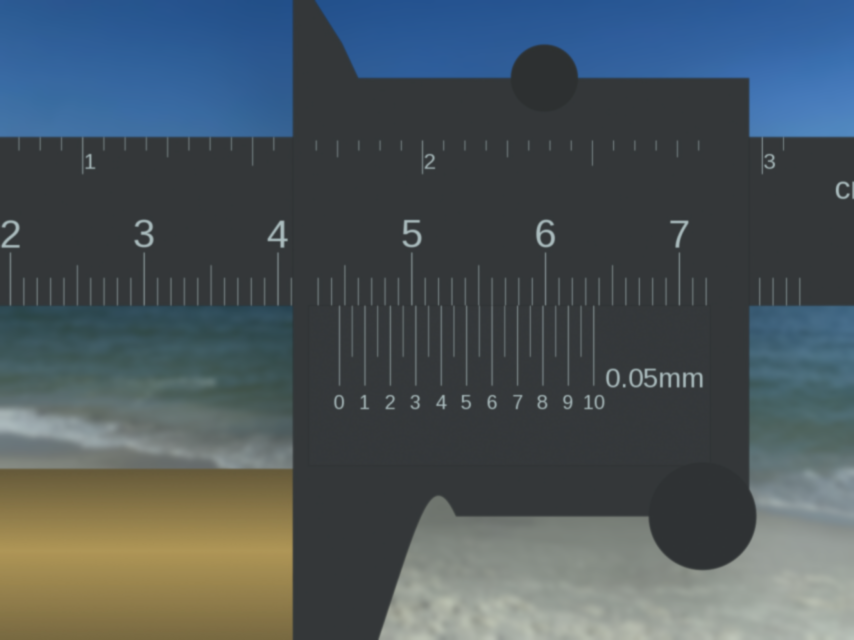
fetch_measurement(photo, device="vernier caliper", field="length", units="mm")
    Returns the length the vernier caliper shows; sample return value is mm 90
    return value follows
mm 44.6
